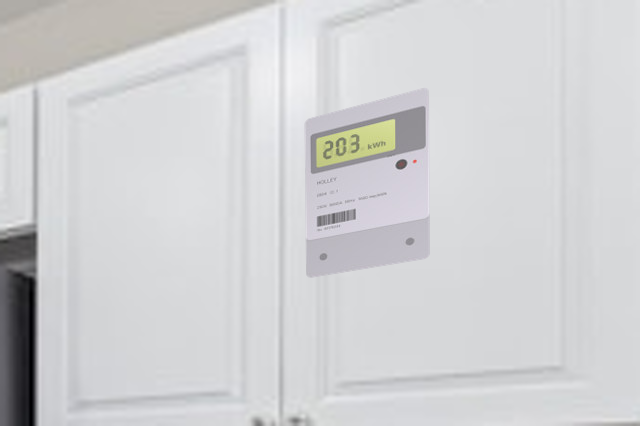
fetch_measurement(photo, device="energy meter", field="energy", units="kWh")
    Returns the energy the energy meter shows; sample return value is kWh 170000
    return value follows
kWh 203
